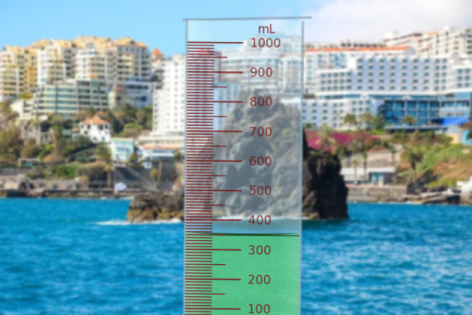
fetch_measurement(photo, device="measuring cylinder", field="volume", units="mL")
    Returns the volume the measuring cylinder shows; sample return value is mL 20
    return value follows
mL 350
